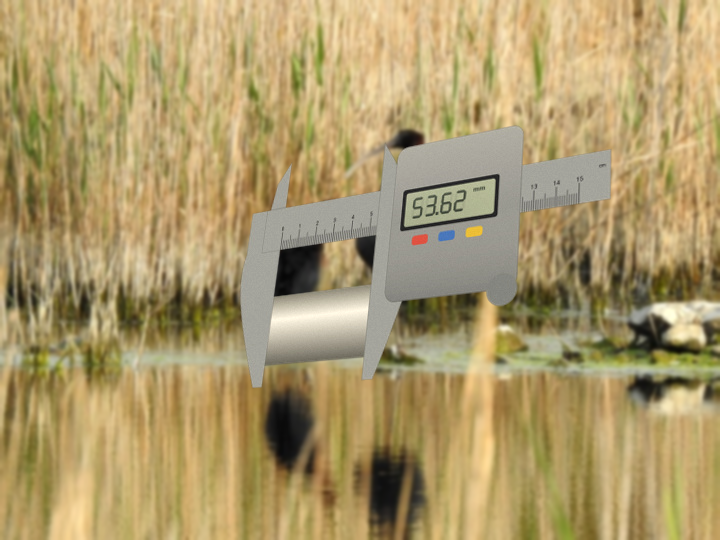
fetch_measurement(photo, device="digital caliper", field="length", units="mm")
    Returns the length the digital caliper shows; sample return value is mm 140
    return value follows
mm 53.62
